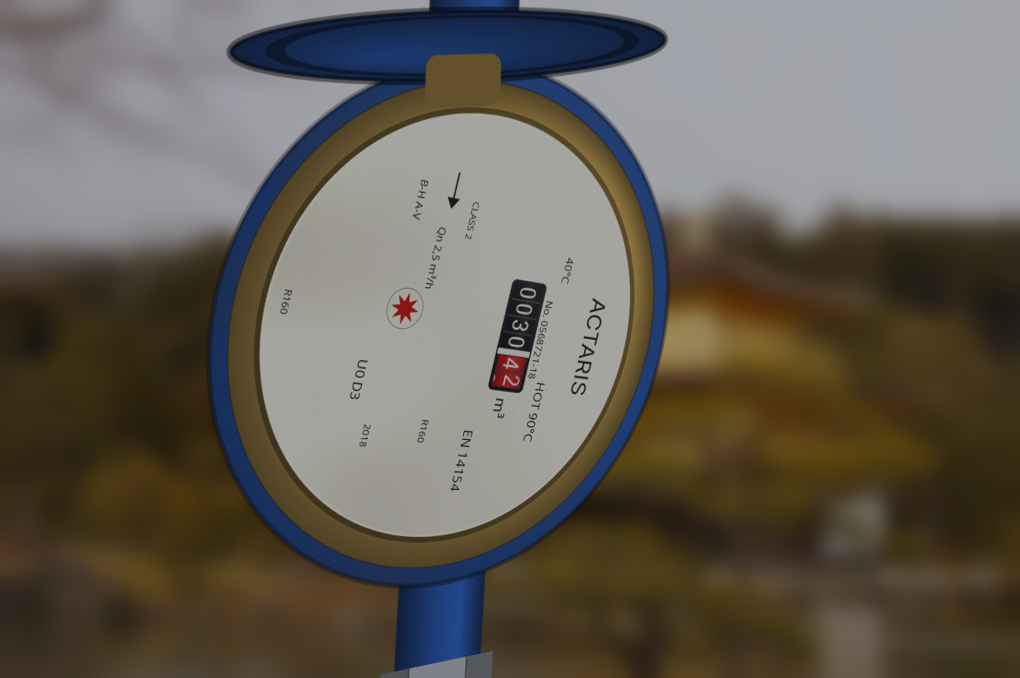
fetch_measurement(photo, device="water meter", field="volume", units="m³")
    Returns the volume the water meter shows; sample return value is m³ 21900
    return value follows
m³ 30.42
